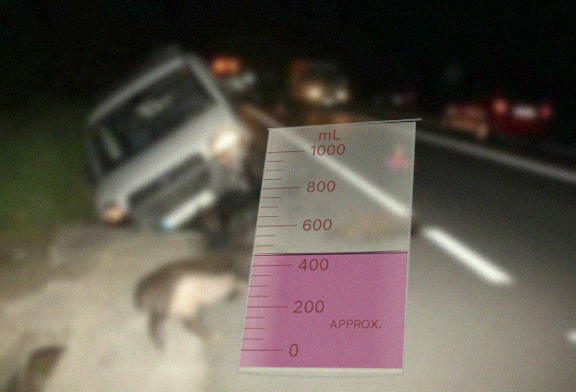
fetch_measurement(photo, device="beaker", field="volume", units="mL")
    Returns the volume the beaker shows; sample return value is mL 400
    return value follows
mL 450
